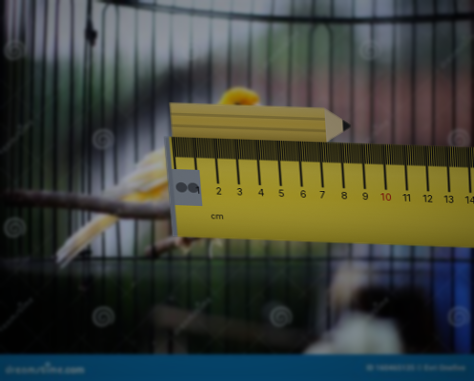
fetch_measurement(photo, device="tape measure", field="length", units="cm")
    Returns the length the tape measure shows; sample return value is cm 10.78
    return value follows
cm 8.5
